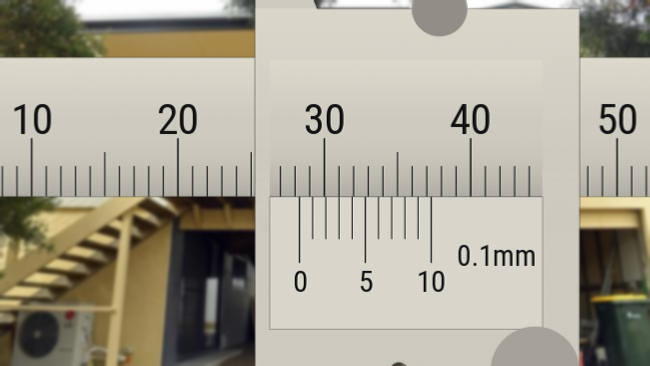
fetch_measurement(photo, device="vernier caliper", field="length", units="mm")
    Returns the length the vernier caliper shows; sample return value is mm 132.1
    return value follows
mm 28.3
